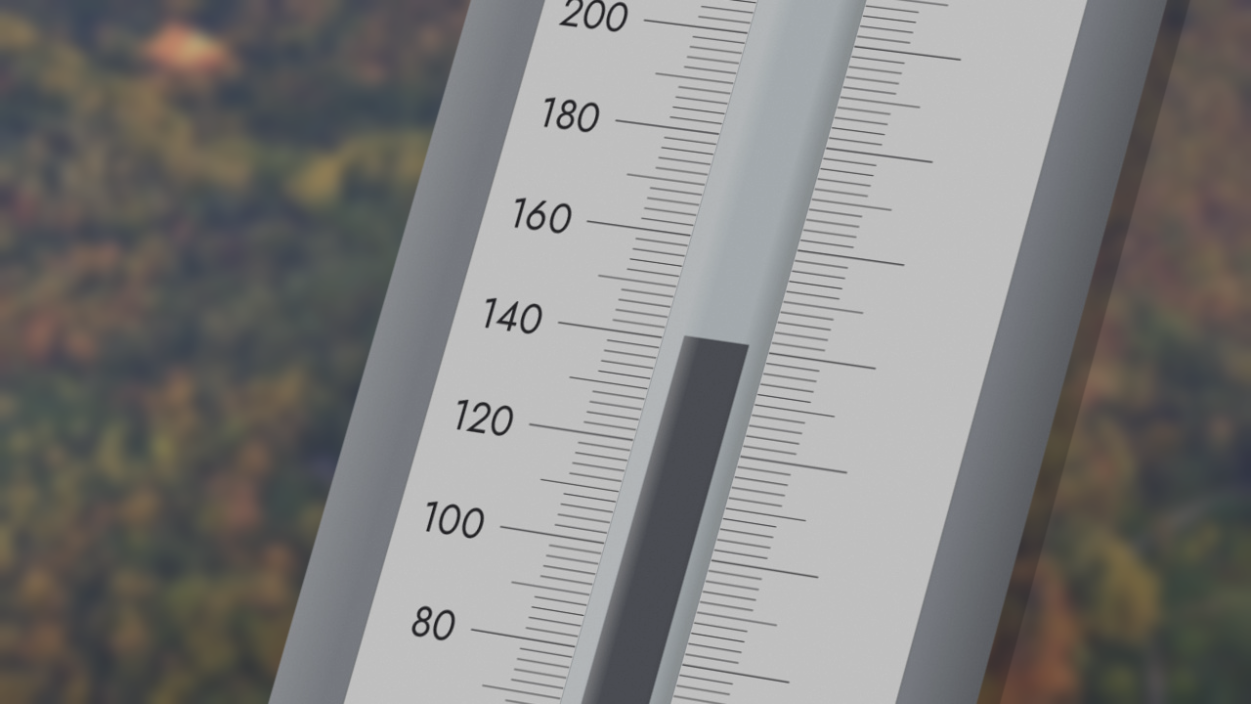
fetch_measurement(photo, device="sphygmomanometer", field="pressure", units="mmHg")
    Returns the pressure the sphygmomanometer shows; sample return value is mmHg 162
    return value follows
mmHg 141
